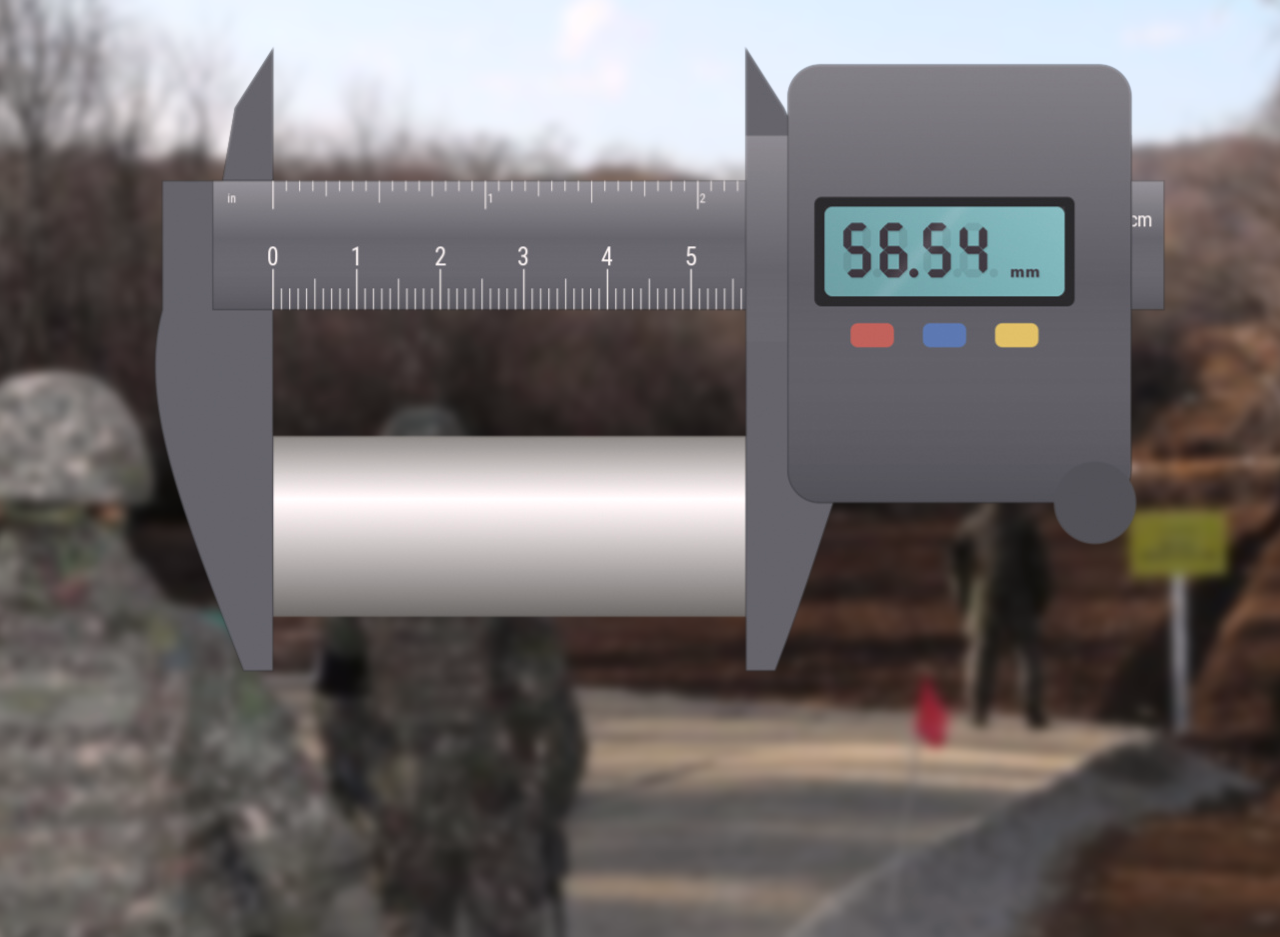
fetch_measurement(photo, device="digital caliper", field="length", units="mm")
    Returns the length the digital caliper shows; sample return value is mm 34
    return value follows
mm 56.54
